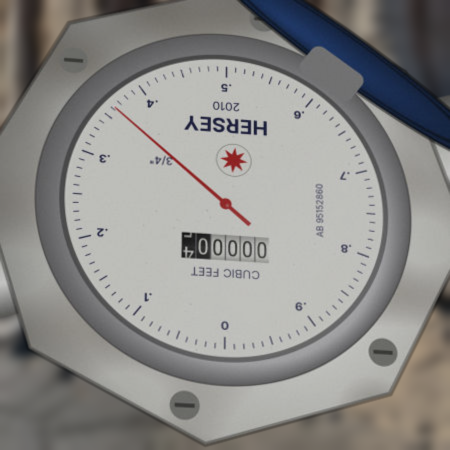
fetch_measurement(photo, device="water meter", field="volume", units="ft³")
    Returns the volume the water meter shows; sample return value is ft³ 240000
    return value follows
ft³ 4.36
